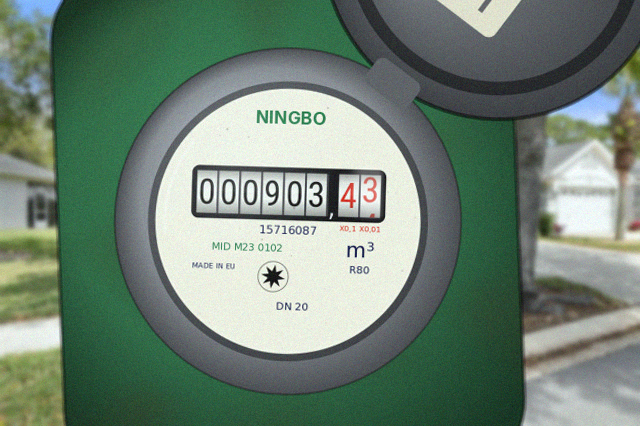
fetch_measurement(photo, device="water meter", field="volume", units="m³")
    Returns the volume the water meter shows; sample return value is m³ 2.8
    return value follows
m³ 903.43
